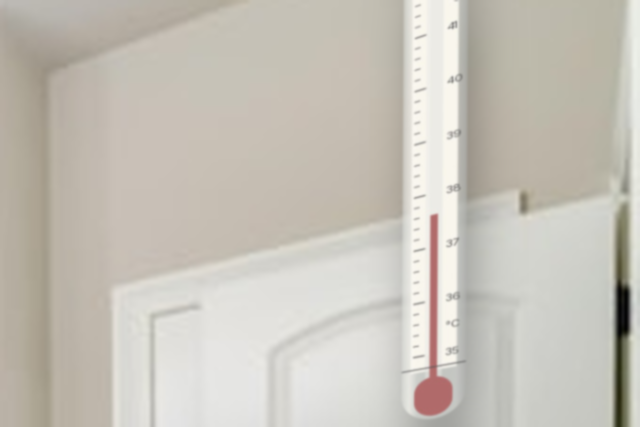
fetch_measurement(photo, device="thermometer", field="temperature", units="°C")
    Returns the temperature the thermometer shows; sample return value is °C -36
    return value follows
°C 37.6
